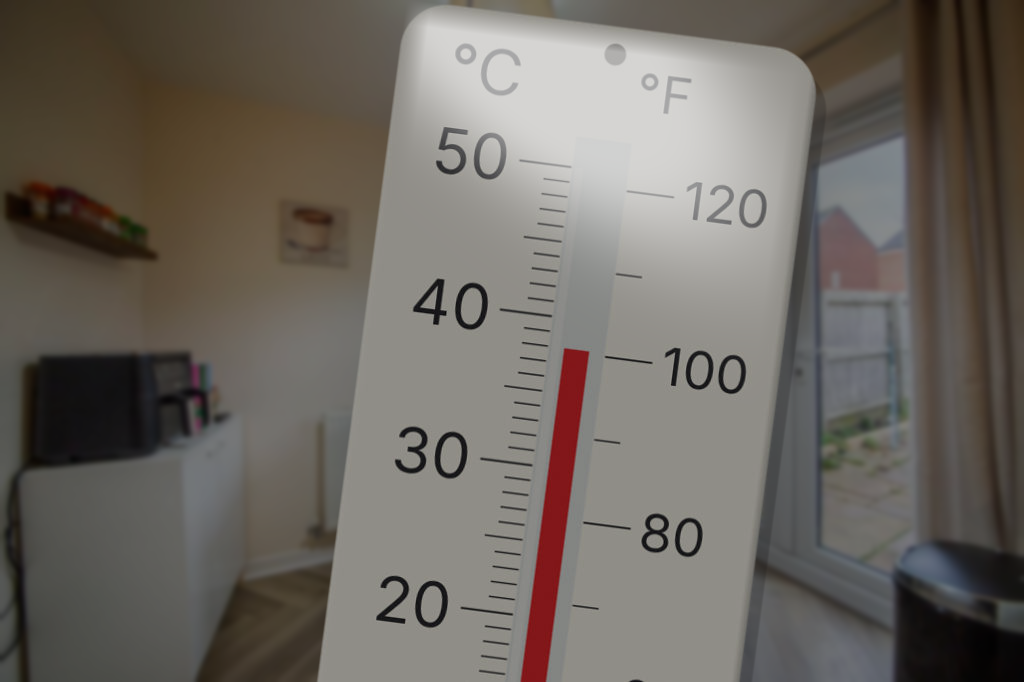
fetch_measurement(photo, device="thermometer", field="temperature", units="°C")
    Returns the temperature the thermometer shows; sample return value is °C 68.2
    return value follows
°C 38
